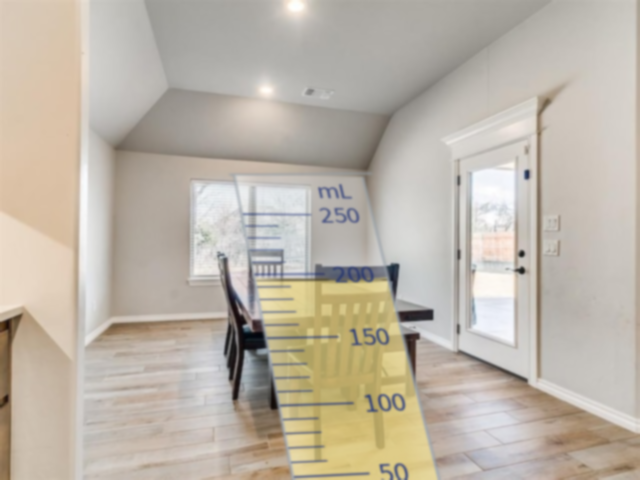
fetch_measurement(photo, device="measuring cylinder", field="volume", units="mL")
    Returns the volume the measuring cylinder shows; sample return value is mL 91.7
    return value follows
mL 195
